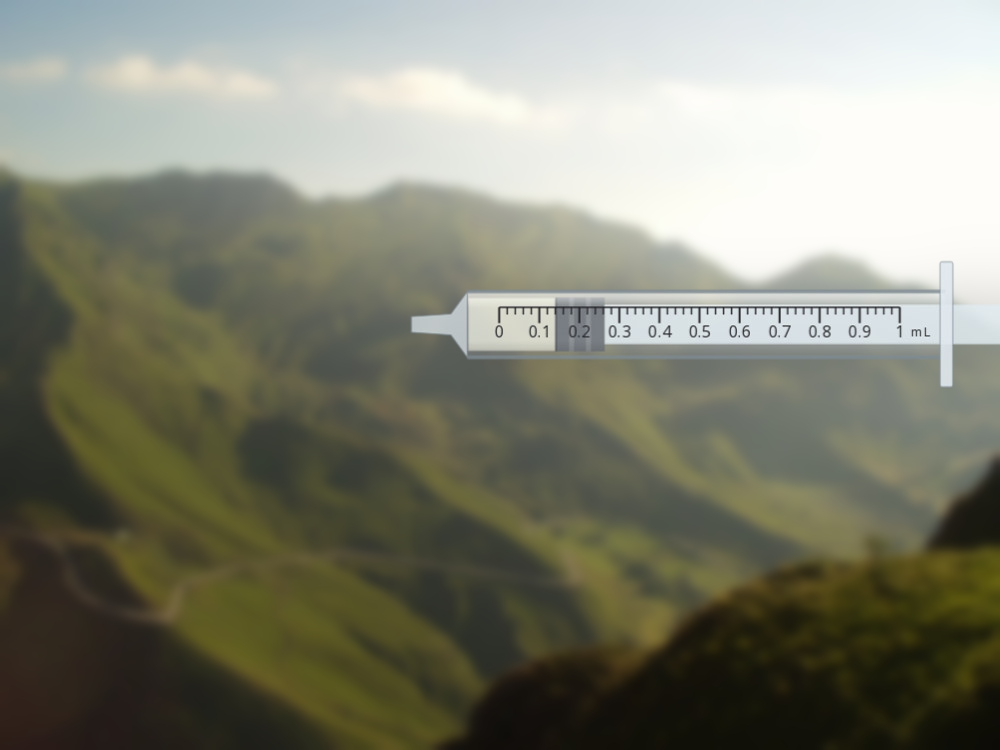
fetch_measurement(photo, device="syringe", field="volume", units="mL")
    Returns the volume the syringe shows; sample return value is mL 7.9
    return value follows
mL 0.14
